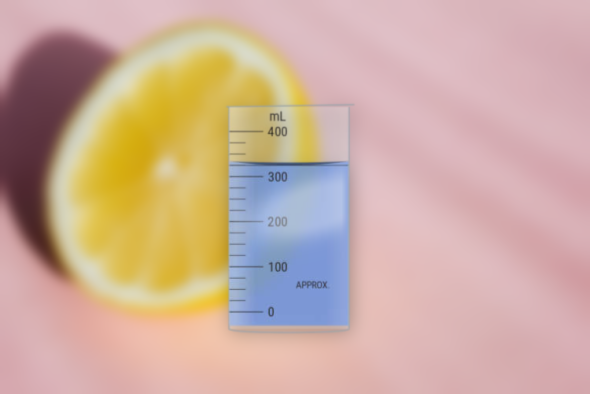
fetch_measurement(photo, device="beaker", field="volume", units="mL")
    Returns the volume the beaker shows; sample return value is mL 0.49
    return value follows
mL 325
